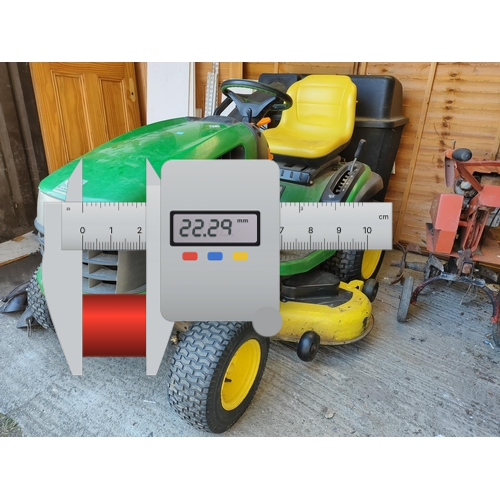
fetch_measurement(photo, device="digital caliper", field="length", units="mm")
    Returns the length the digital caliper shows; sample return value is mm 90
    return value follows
mm 22.29
